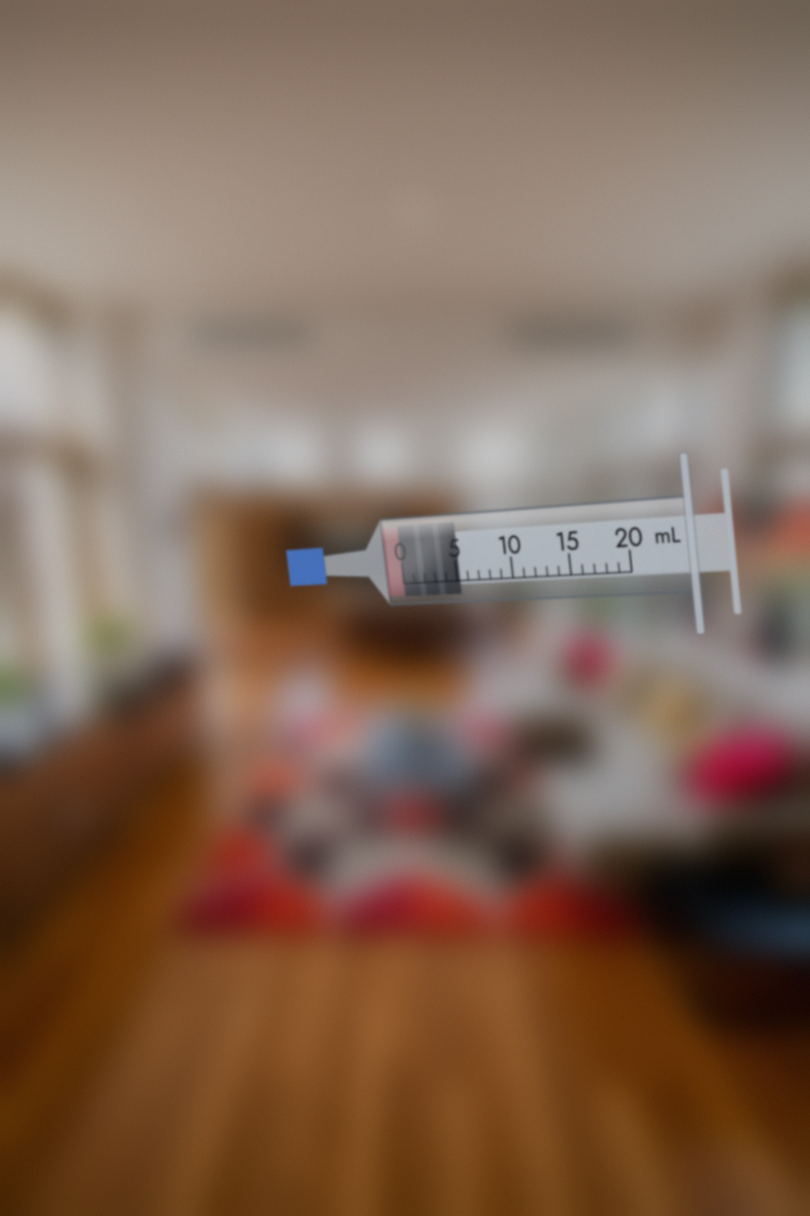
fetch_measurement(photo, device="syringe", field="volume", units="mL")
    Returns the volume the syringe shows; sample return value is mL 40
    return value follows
mL 0
